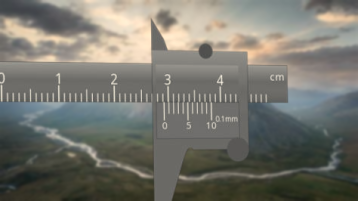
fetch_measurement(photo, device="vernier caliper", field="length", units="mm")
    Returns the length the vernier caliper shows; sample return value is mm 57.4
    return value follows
mm 29.2
